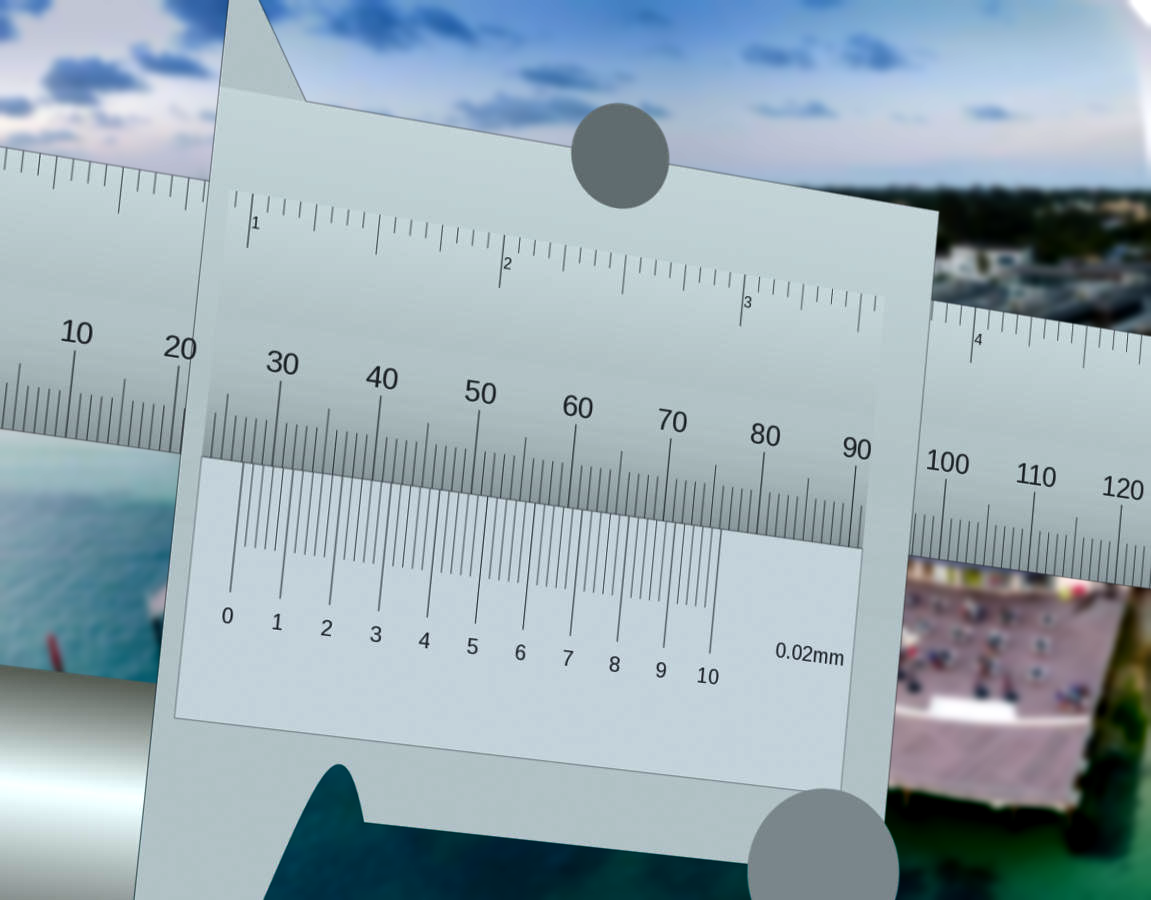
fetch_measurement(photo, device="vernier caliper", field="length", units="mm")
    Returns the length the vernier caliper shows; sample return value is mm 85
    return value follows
mm 27.2
